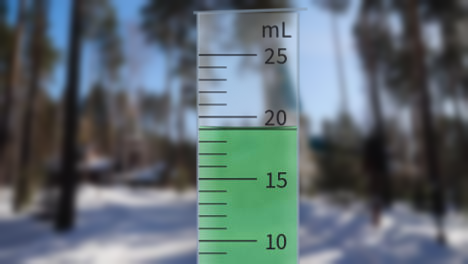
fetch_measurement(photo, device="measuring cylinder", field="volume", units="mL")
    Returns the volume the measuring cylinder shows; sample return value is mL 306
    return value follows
mL 19
